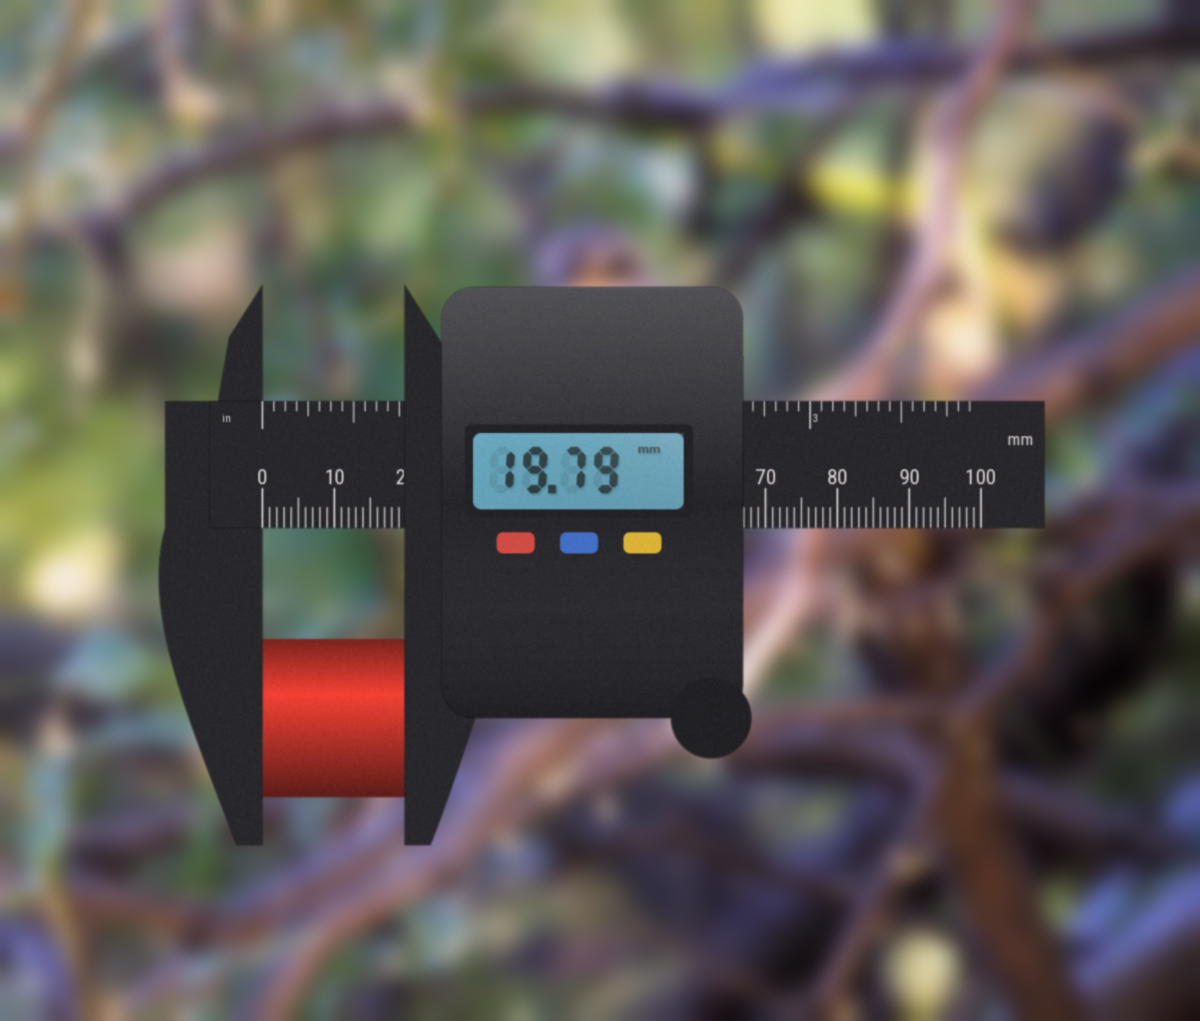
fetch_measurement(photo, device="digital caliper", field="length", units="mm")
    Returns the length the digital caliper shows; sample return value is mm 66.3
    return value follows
mm 19.79
